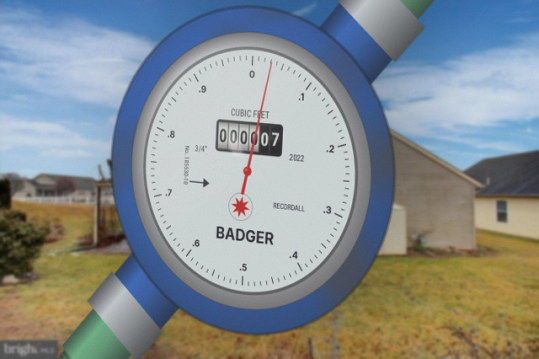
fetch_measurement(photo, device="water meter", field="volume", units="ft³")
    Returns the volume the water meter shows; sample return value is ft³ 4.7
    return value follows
ft³ 7.03
